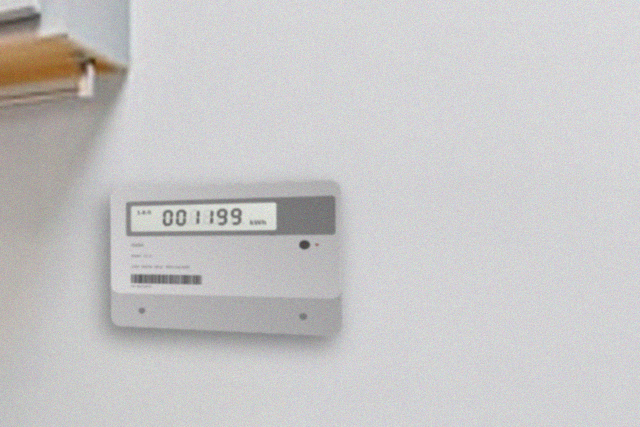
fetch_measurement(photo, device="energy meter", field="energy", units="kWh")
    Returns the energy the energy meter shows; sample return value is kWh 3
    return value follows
kWh 1199
